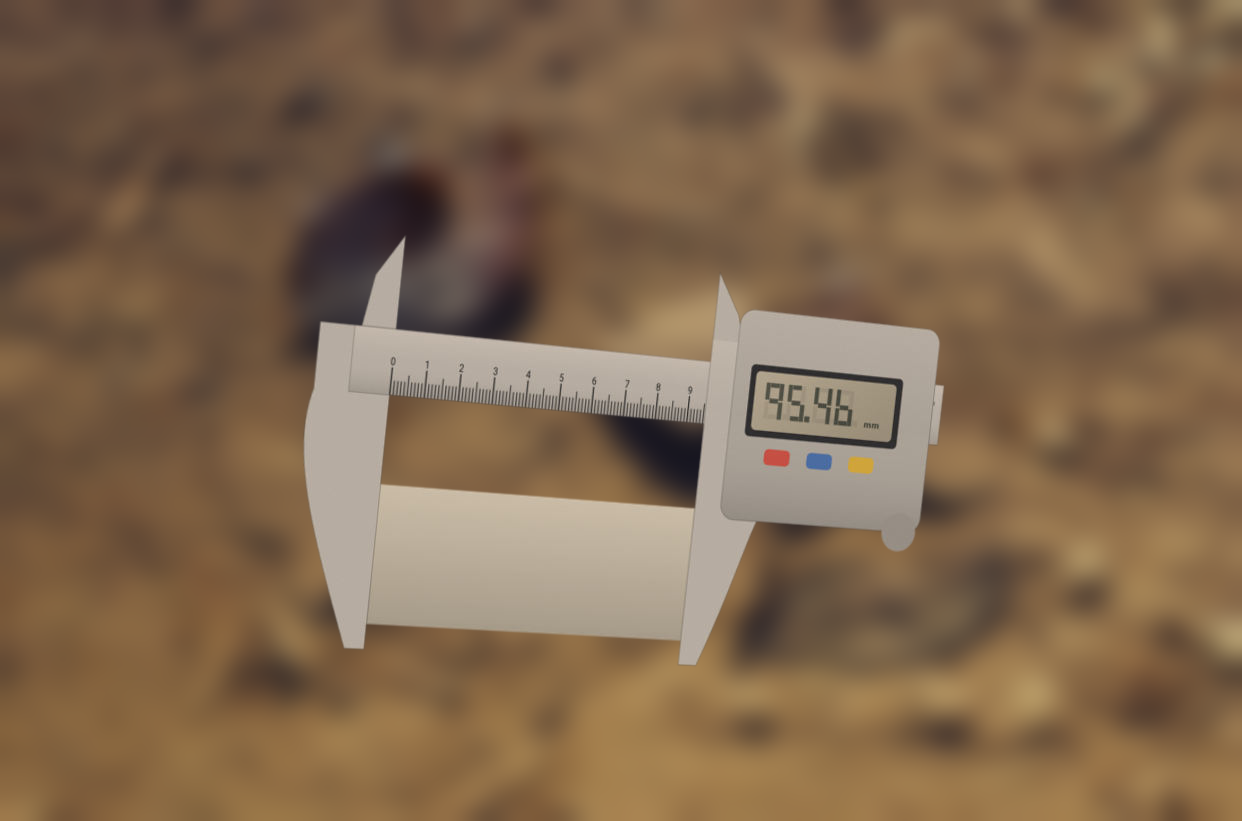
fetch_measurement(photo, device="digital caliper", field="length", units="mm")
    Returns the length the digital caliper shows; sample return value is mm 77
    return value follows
mm 95.46
